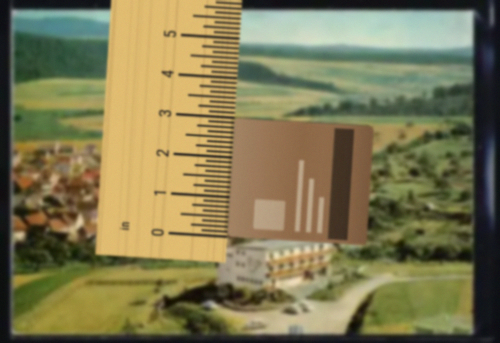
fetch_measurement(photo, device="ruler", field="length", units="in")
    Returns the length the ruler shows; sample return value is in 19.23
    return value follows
in 3
